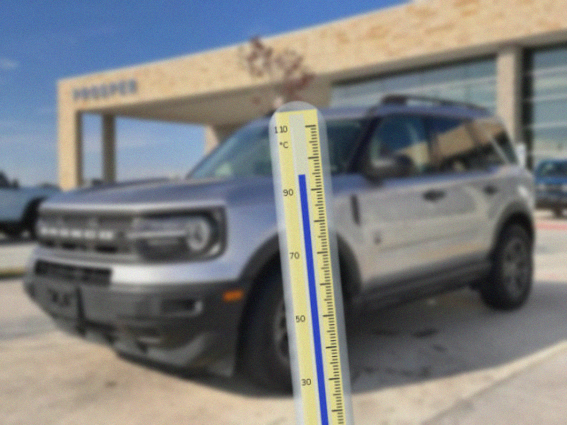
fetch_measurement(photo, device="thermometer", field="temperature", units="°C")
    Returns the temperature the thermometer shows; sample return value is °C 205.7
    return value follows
°C 95
